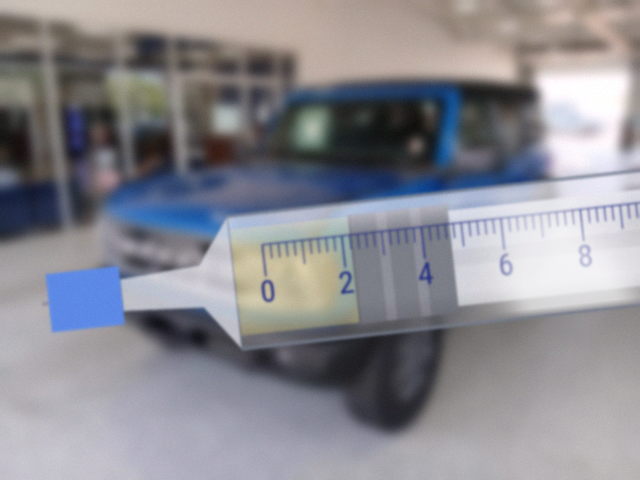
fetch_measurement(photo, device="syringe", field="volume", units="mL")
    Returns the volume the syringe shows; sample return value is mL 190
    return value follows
mL 2.2
